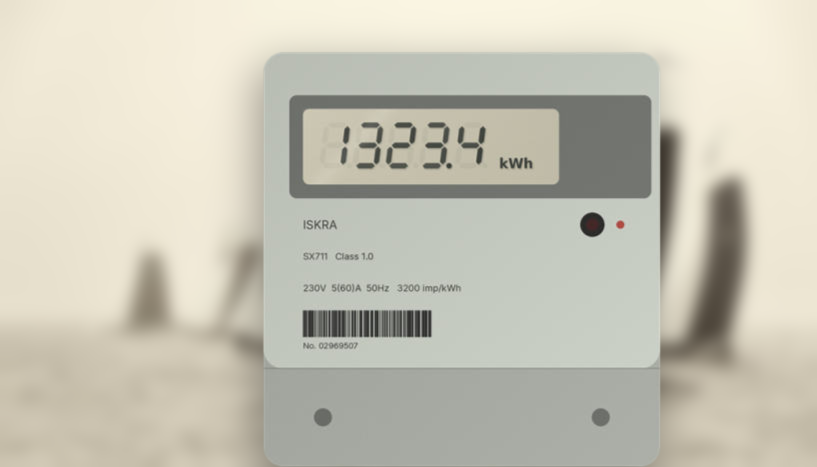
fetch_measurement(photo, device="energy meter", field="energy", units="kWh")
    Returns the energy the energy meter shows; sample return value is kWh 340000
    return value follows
kWh 1323.4
